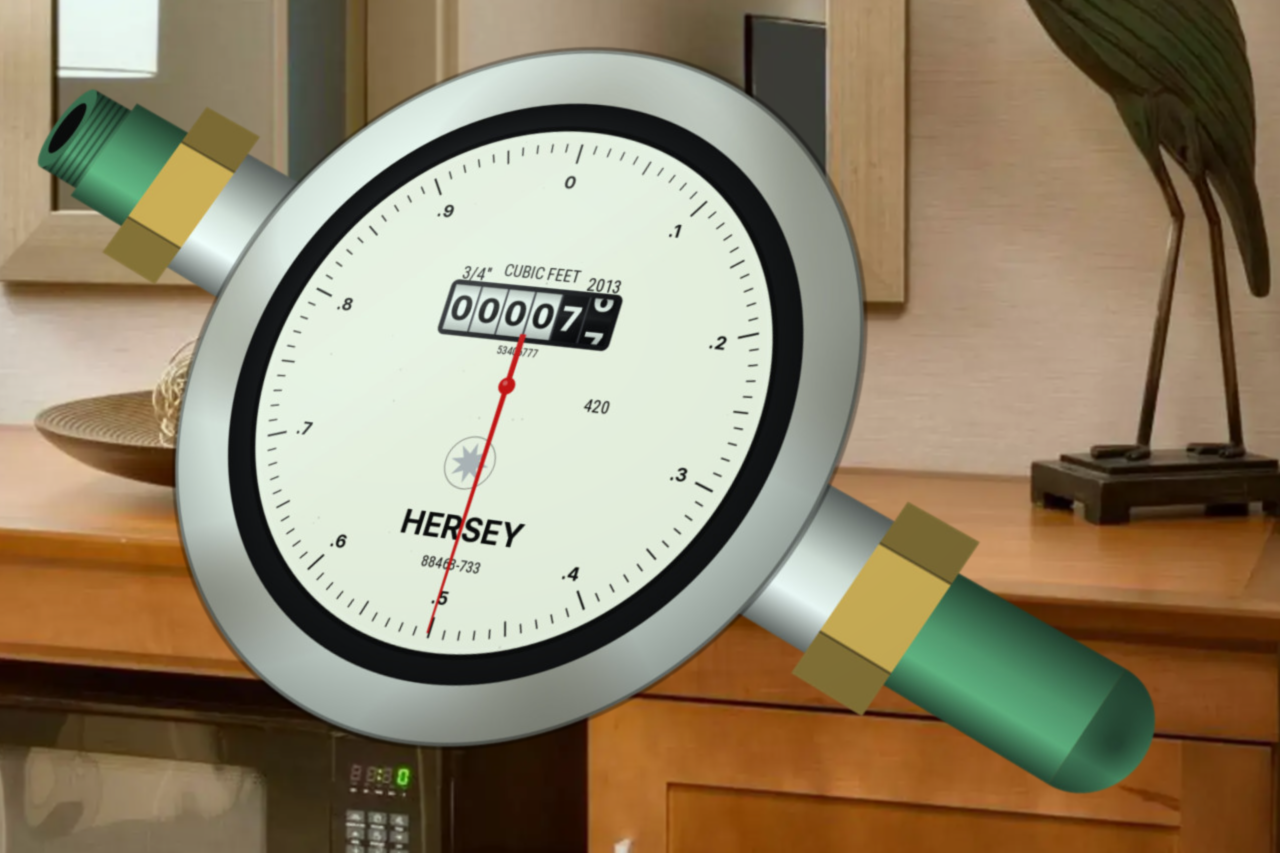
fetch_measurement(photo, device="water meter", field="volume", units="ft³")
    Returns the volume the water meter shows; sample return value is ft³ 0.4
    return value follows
ft³ 76.50
